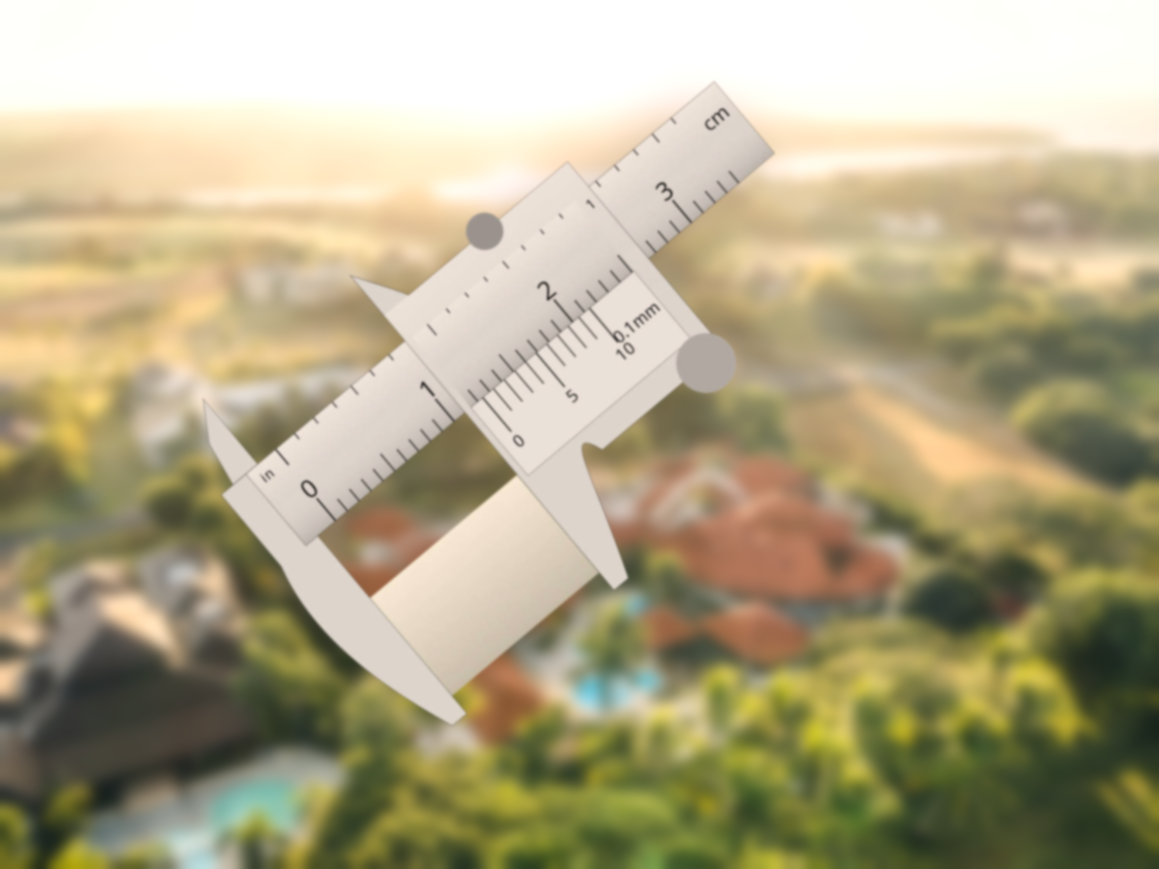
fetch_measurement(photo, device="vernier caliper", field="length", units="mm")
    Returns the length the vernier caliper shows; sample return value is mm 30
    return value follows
mm 12.4
